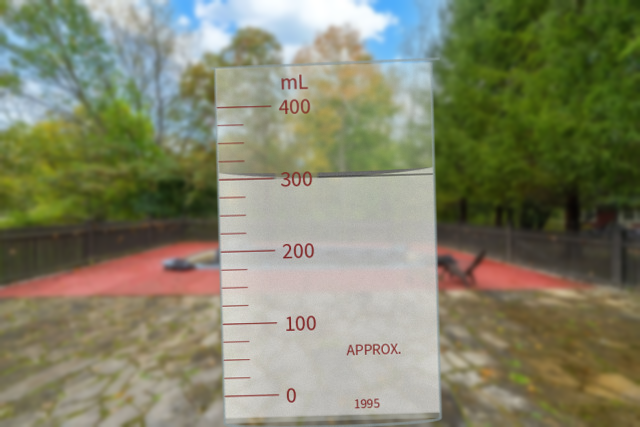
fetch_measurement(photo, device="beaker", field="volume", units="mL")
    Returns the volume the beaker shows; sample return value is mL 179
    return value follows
mL 300
